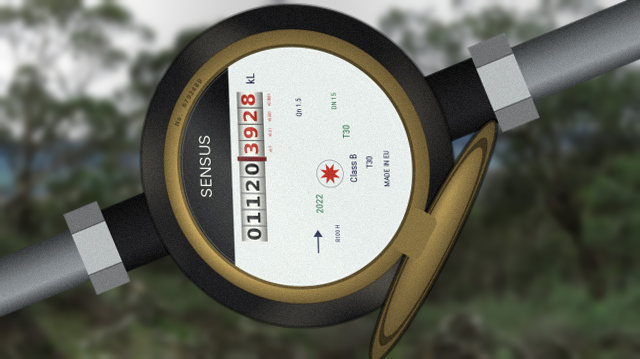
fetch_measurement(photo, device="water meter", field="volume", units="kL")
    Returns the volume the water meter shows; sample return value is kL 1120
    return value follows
kL 1120.3928
